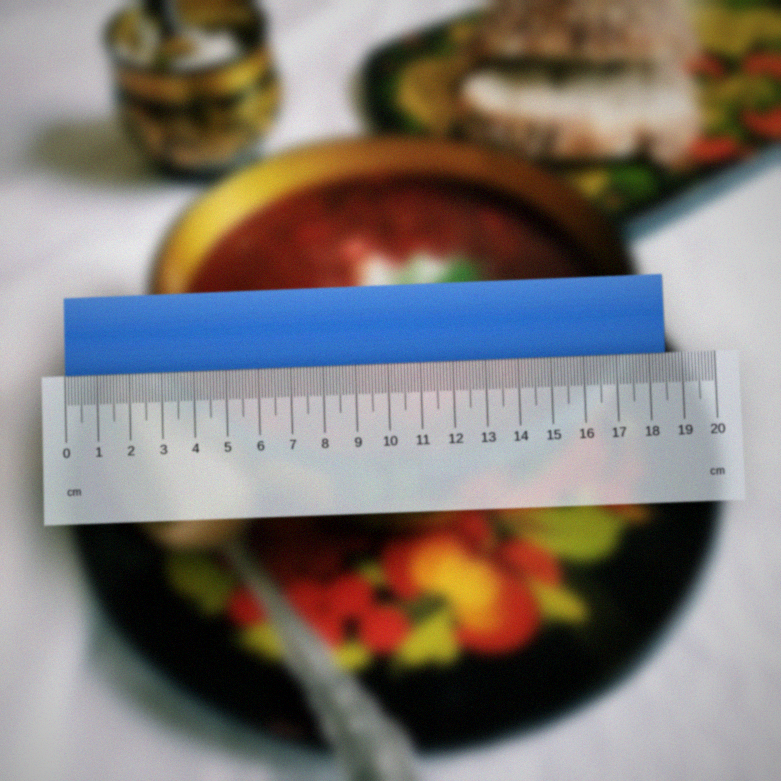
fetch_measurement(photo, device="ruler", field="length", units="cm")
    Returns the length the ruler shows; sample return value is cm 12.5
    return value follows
cm 18.5
